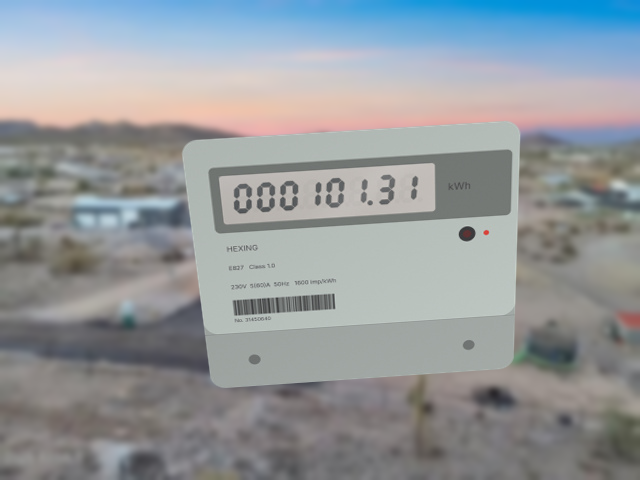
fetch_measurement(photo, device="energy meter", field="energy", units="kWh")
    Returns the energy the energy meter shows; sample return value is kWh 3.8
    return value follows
kWh 101.31
